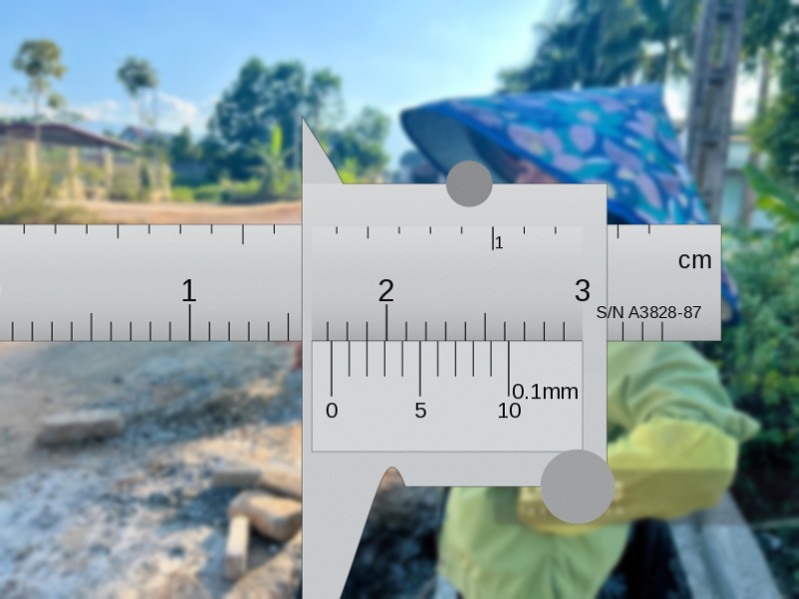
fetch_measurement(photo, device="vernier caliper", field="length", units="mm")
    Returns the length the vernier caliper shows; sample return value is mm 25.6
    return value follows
mm 17.2
